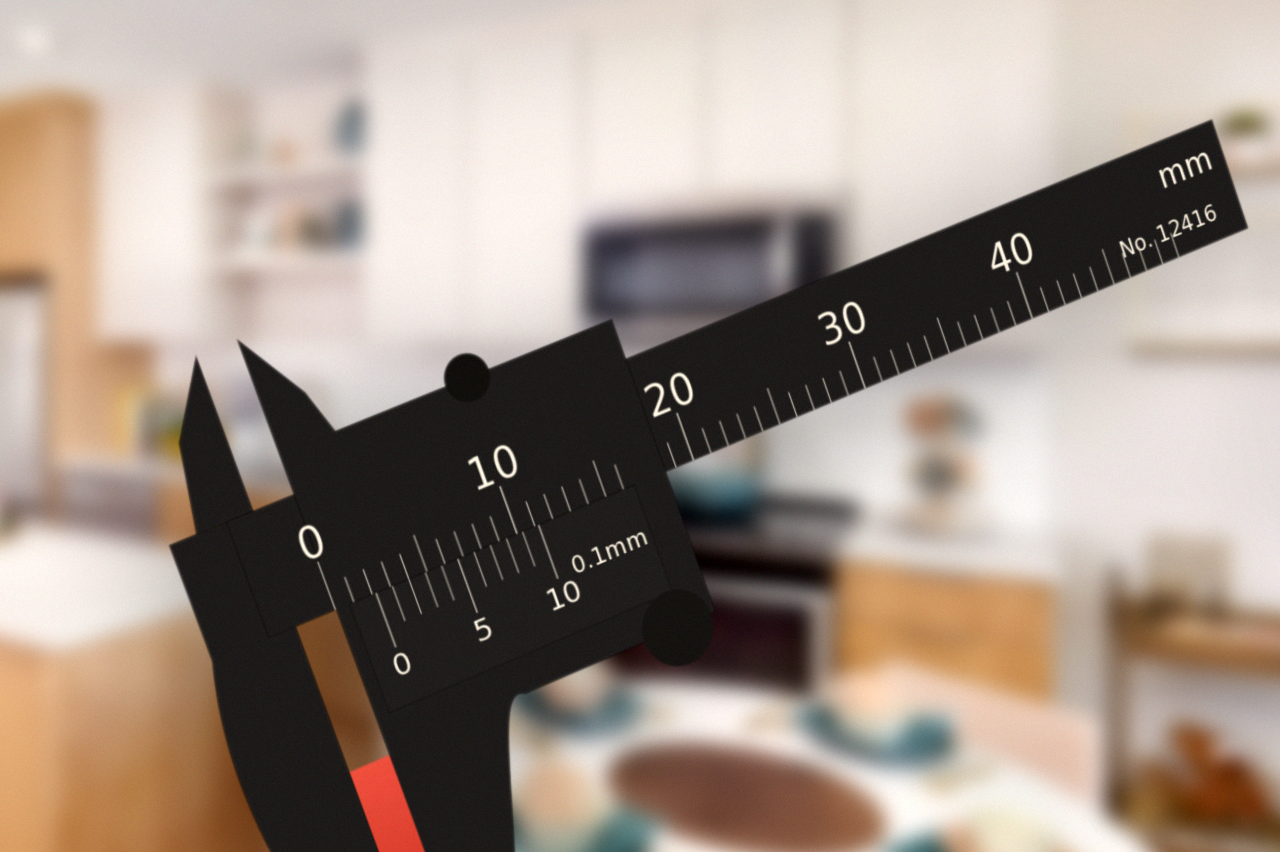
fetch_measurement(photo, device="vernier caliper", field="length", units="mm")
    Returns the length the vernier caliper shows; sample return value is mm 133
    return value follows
mm 2.2
